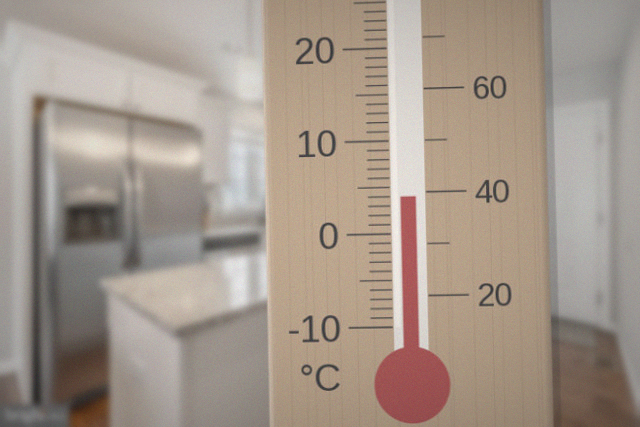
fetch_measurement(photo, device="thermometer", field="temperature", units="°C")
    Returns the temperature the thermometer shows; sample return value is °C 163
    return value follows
°C 4
